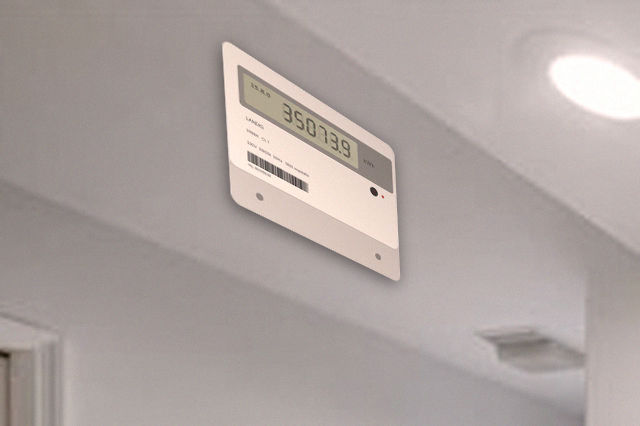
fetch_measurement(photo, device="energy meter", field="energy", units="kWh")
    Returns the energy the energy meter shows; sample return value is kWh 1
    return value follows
kWh 35073.9
